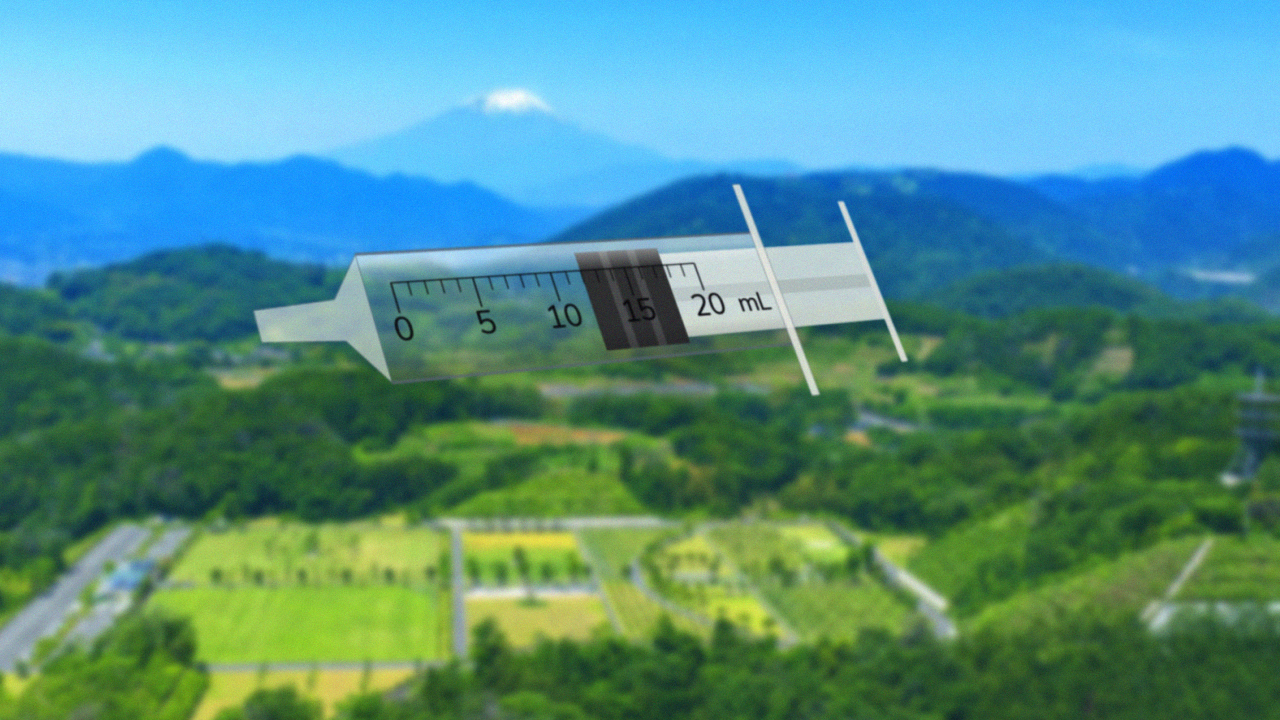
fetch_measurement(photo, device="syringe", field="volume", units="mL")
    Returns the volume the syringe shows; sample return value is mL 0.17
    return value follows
mL 12
